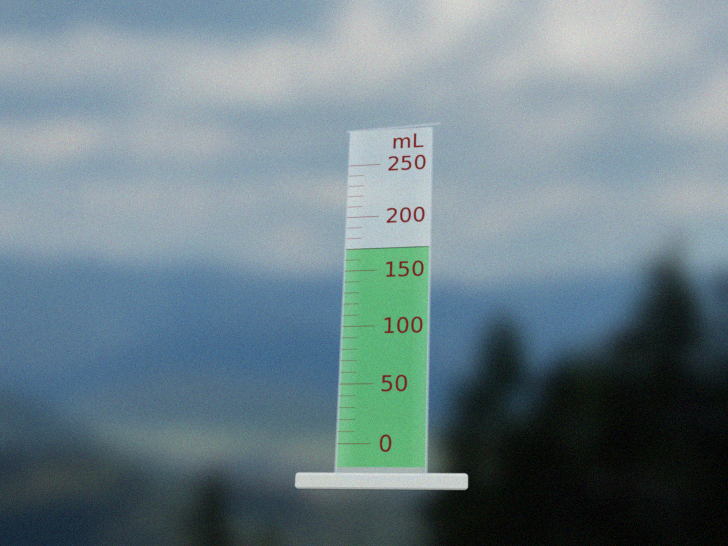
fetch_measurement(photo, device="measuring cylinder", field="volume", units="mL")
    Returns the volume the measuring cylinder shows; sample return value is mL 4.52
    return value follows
mL 170
